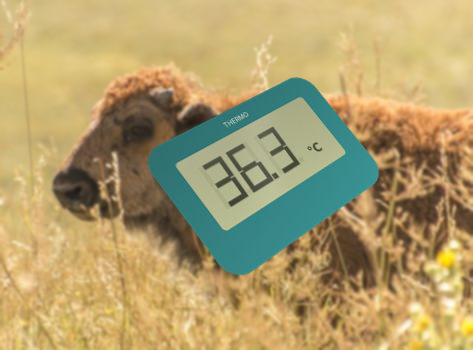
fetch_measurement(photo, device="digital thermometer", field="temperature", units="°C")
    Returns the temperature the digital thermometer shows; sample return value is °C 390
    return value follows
°C 36.3
